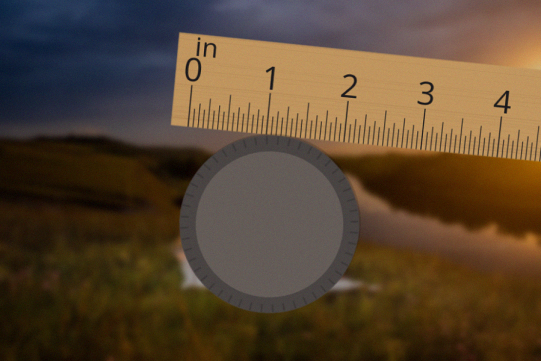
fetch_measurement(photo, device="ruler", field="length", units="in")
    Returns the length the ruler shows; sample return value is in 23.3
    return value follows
in 2.3125
